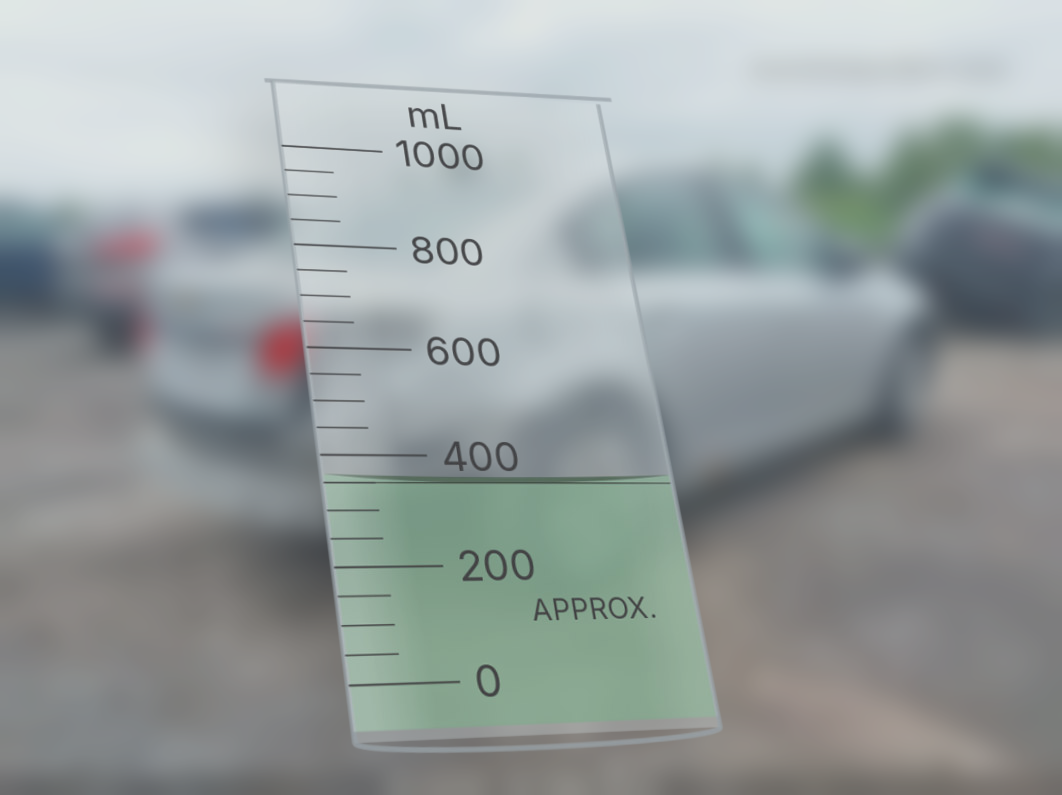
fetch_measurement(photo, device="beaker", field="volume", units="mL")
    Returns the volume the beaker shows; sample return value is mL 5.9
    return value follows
mL 350
